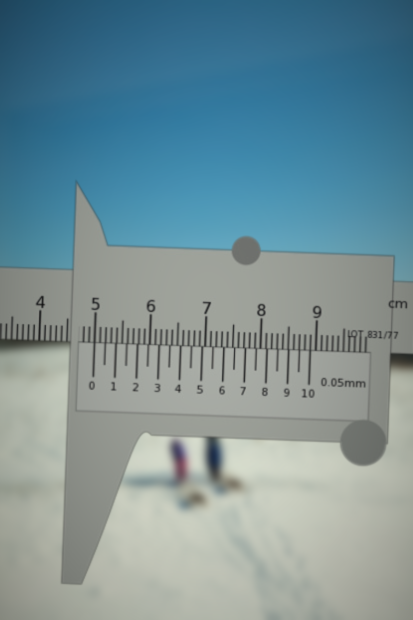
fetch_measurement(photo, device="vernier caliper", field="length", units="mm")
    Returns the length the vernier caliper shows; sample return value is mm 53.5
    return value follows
mm 50.0
